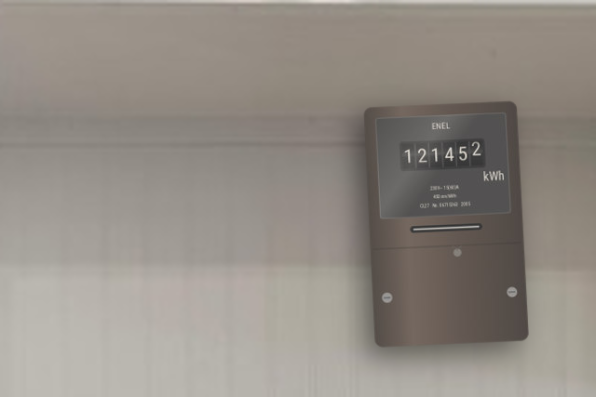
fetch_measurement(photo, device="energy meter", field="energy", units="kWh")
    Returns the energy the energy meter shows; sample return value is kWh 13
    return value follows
kWh 121452
